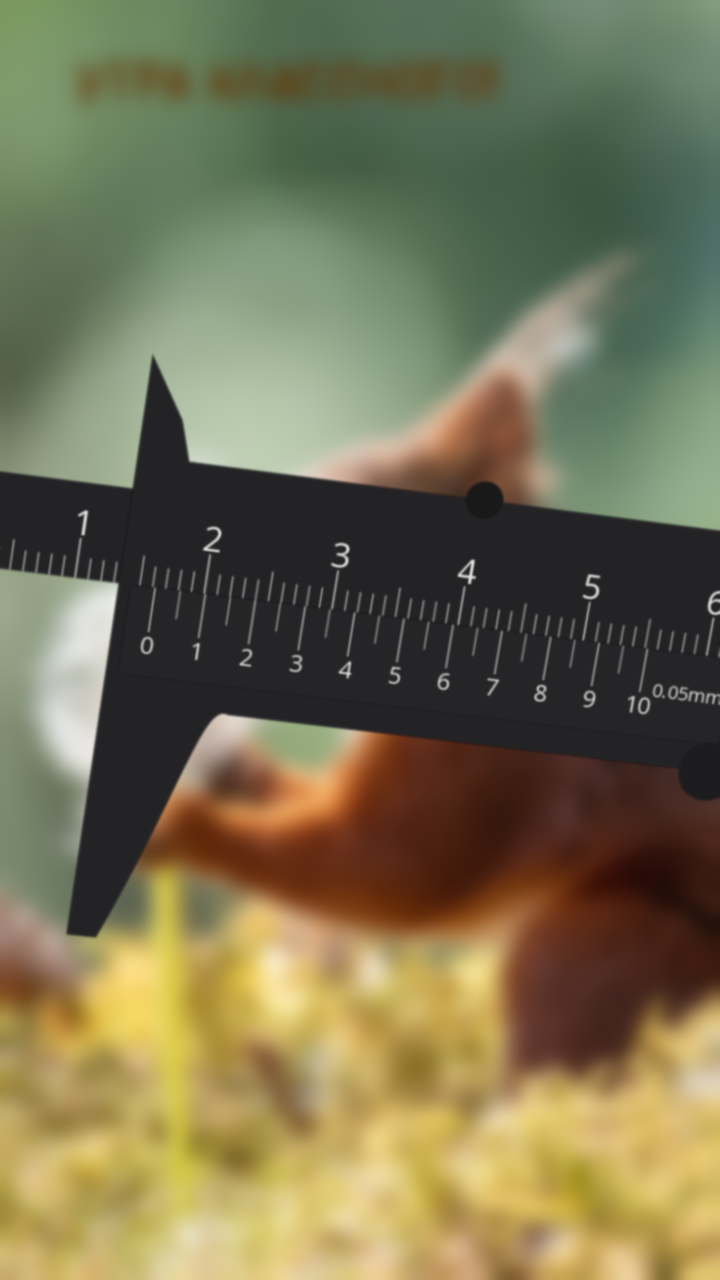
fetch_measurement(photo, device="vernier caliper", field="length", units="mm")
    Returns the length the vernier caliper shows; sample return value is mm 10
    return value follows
mm 16.2
